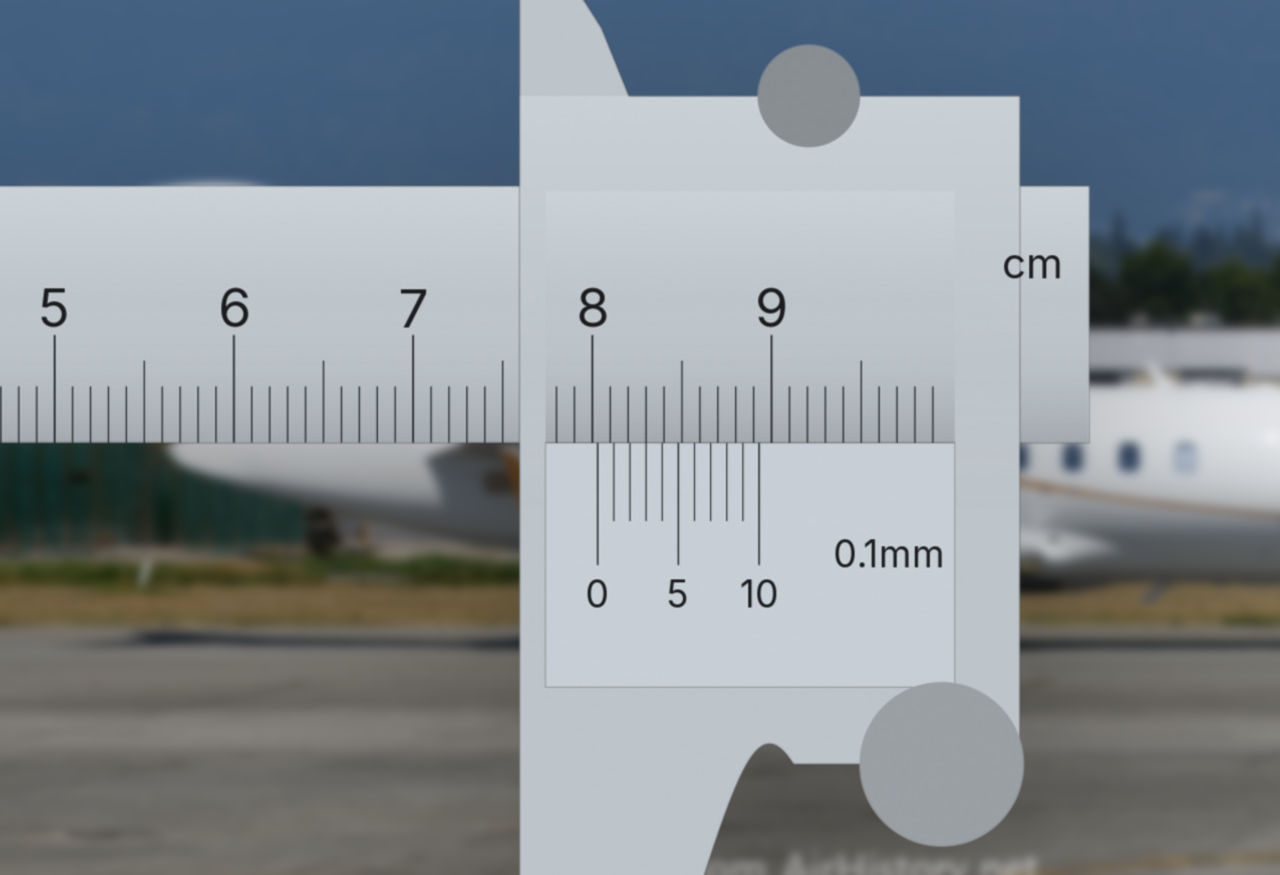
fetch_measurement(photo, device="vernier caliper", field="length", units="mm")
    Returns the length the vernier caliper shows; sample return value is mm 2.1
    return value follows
mm 80.3
